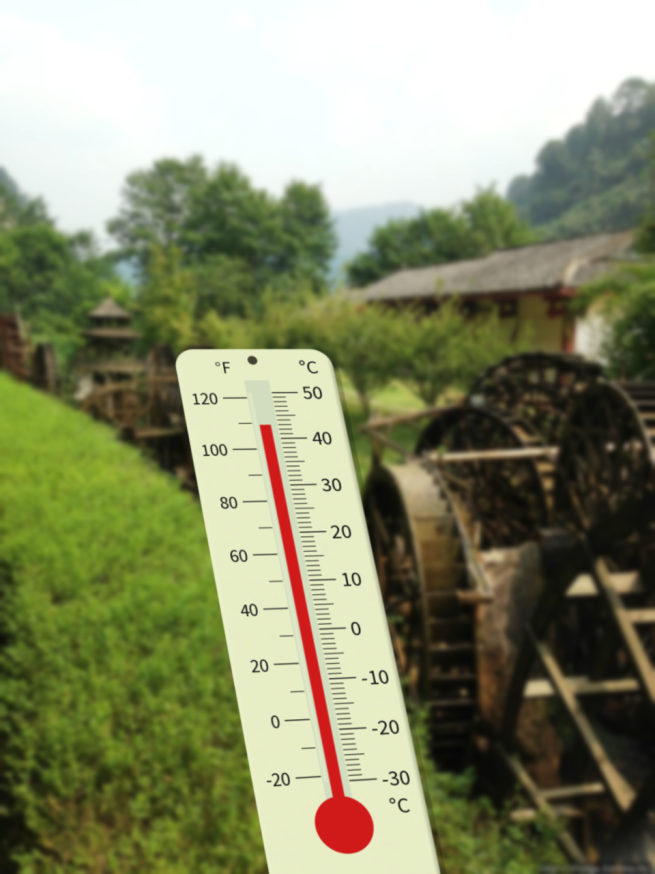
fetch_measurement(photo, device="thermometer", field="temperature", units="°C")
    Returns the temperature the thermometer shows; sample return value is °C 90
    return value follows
°C 43
